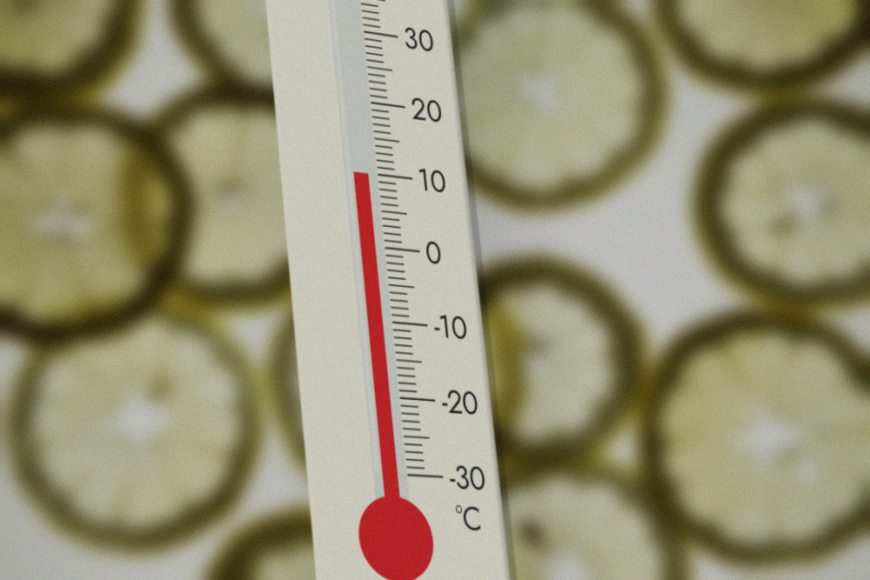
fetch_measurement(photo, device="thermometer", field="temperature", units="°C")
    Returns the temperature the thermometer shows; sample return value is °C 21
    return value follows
°C 10
